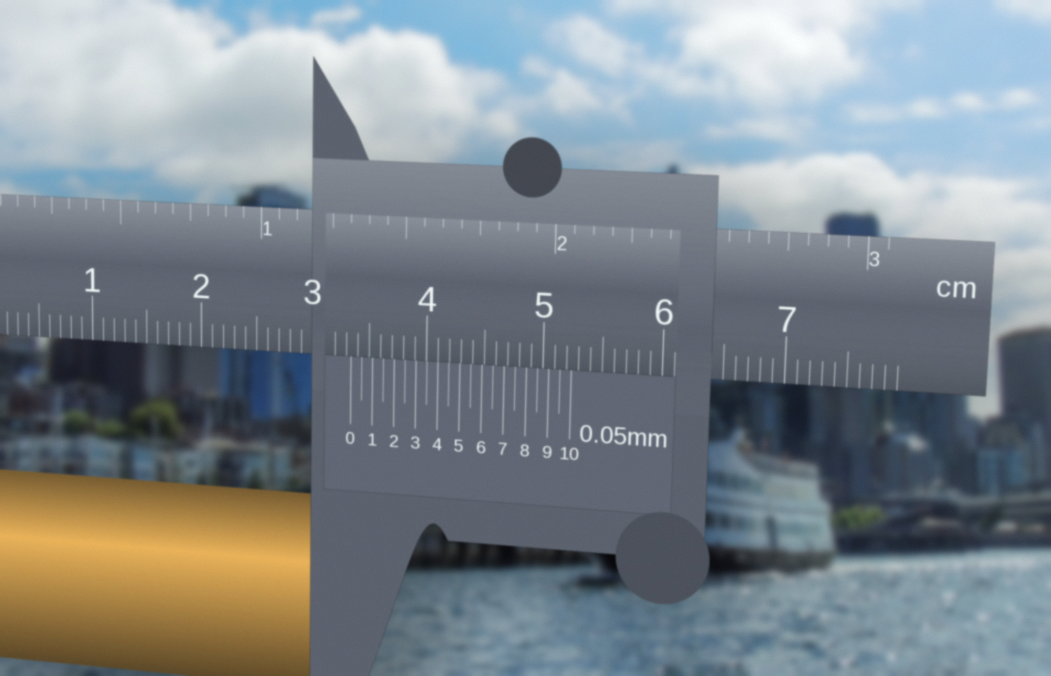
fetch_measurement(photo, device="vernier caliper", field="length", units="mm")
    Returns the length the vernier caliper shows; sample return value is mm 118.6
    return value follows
mm 33.4
